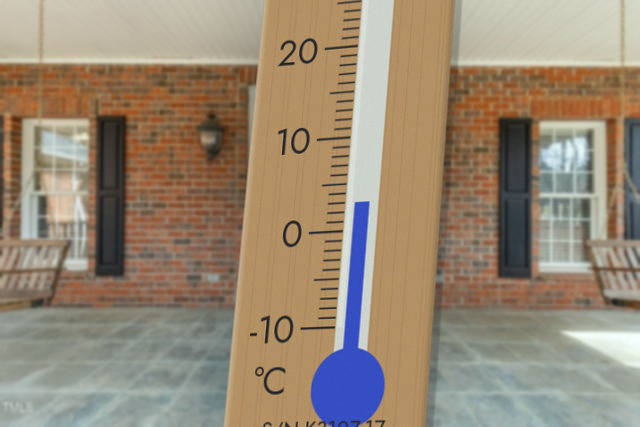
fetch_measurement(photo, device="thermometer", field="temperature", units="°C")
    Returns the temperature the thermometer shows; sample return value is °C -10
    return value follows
°C 3
